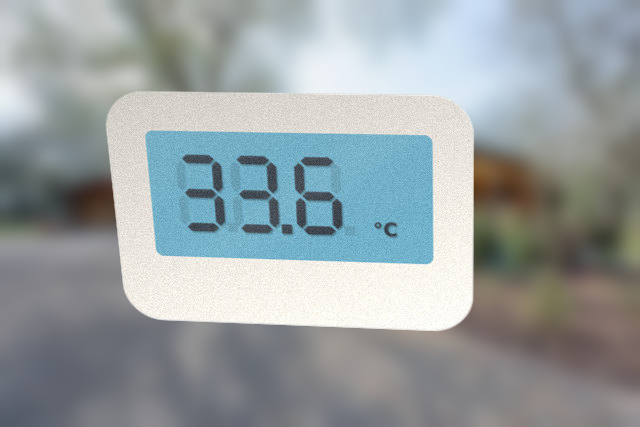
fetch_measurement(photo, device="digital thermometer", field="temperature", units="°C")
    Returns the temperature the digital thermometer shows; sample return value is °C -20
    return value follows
°C 33.6
